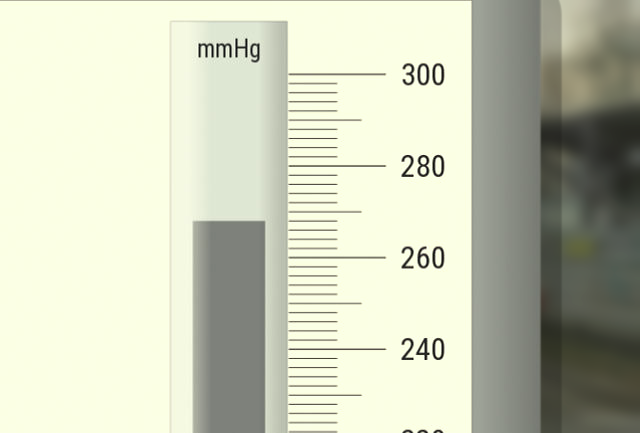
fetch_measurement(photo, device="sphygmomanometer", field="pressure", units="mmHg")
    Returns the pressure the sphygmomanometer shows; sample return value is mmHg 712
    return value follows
mmHg 268
